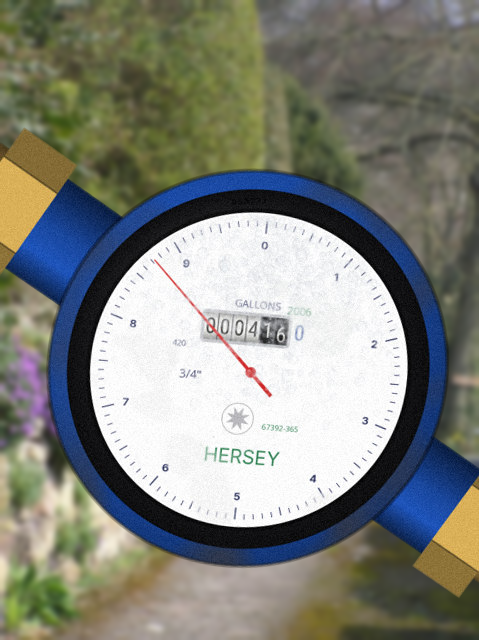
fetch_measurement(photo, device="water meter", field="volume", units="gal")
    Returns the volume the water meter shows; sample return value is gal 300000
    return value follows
gal 4158.7
